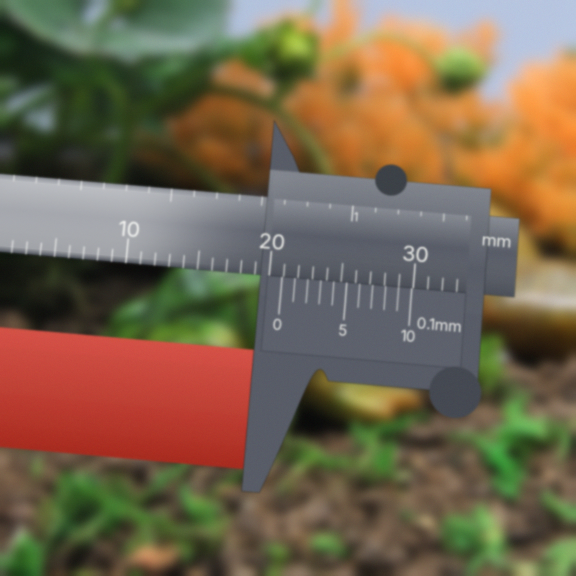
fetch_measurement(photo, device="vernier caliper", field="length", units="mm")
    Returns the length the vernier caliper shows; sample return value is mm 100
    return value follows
mm 20.9
